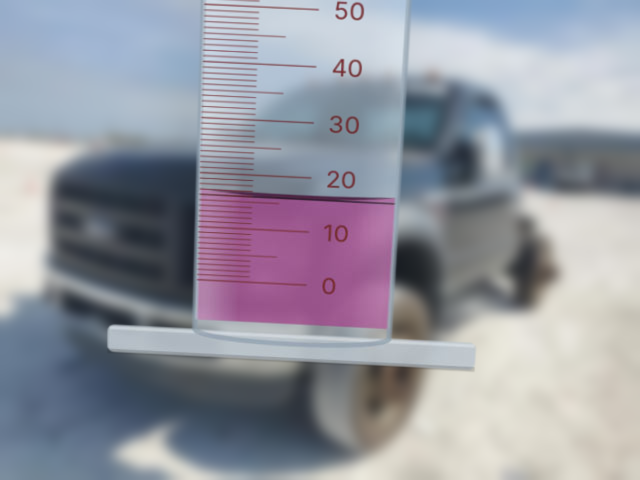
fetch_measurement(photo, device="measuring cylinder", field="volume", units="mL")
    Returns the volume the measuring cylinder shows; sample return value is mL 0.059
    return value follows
mL 16
